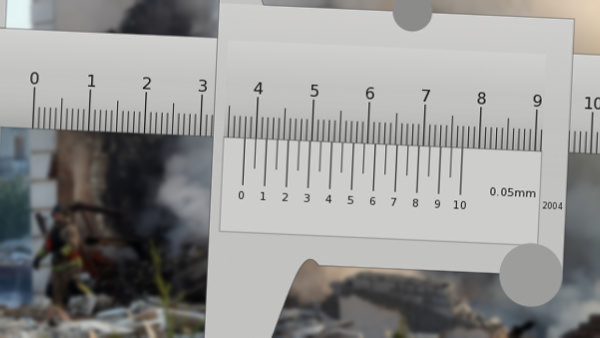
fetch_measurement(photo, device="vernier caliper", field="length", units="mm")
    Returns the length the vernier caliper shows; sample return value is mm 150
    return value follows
mm 38.0
